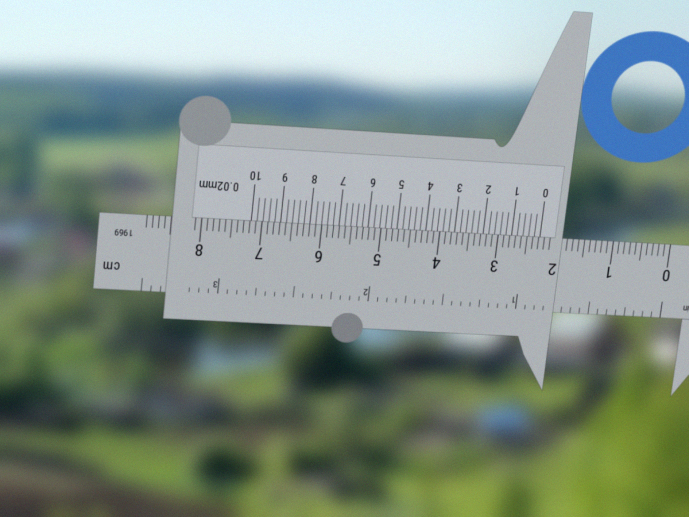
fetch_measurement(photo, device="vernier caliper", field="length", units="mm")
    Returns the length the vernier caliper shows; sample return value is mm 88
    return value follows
mm 22.8
